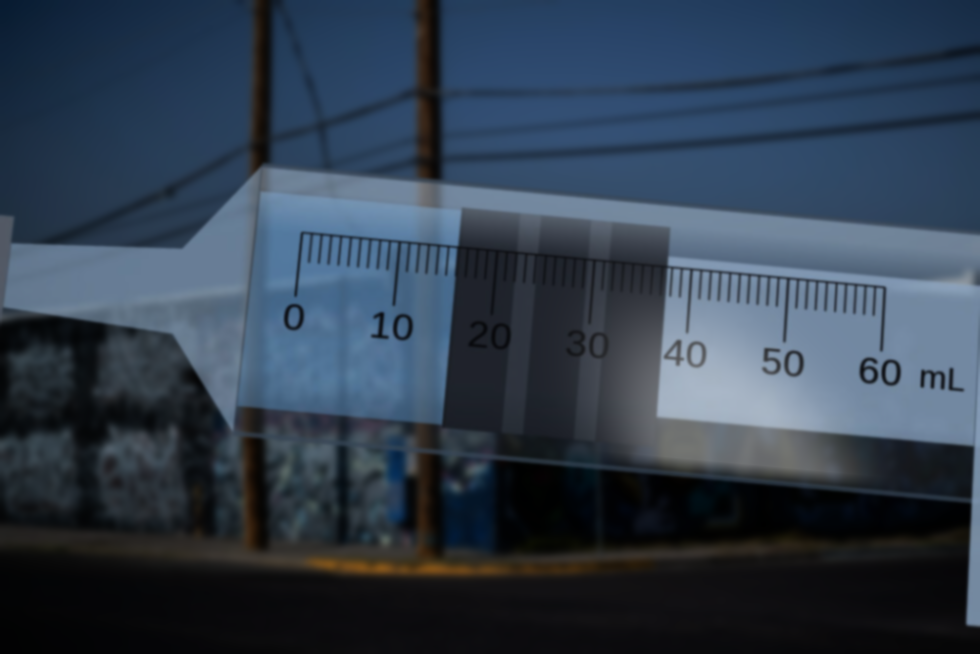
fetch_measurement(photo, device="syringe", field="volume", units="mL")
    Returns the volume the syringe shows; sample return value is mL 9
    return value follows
mL 16
